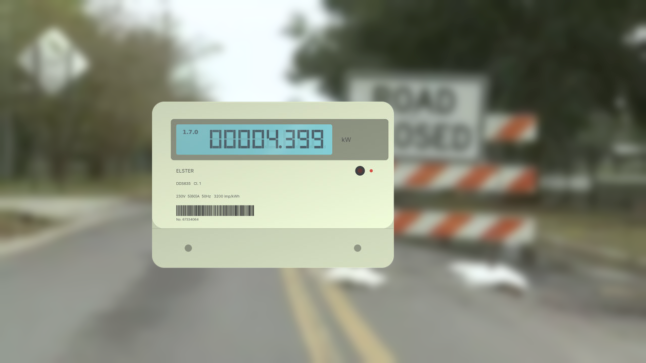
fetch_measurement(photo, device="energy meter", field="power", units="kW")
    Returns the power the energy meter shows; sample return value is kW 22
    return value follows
kW 4.399
